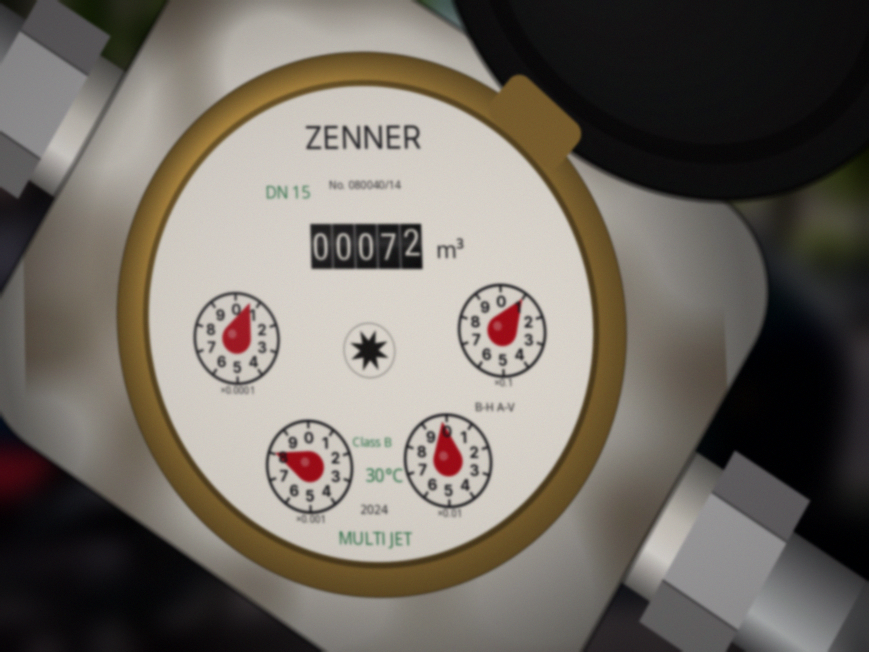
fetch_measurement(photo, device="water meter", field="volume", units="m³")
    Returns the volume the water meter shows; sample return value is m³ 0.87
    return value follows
m³ 72.0980
